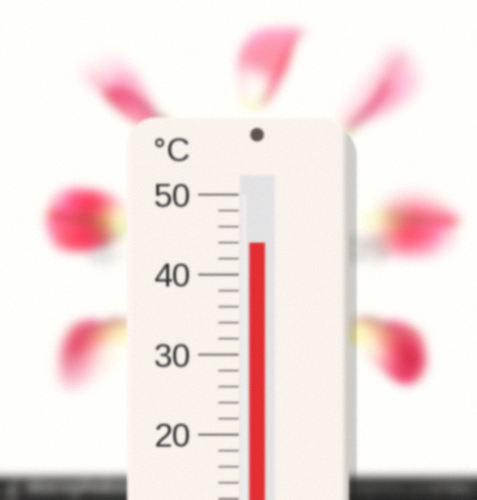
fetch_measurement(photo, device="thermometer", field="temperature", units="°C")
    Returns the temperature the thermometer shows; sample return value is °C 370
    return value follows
°C 44
